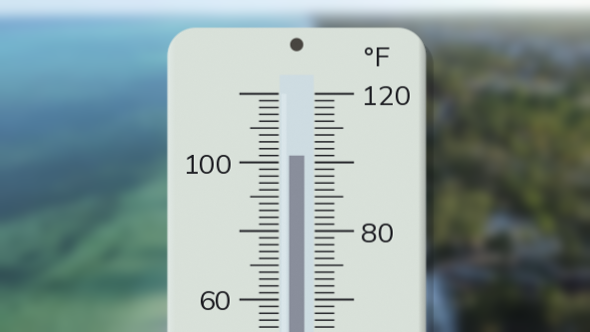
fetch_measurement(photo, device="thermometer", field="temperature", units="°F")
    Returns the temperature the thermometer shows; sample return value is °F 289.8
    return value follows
°F 102
